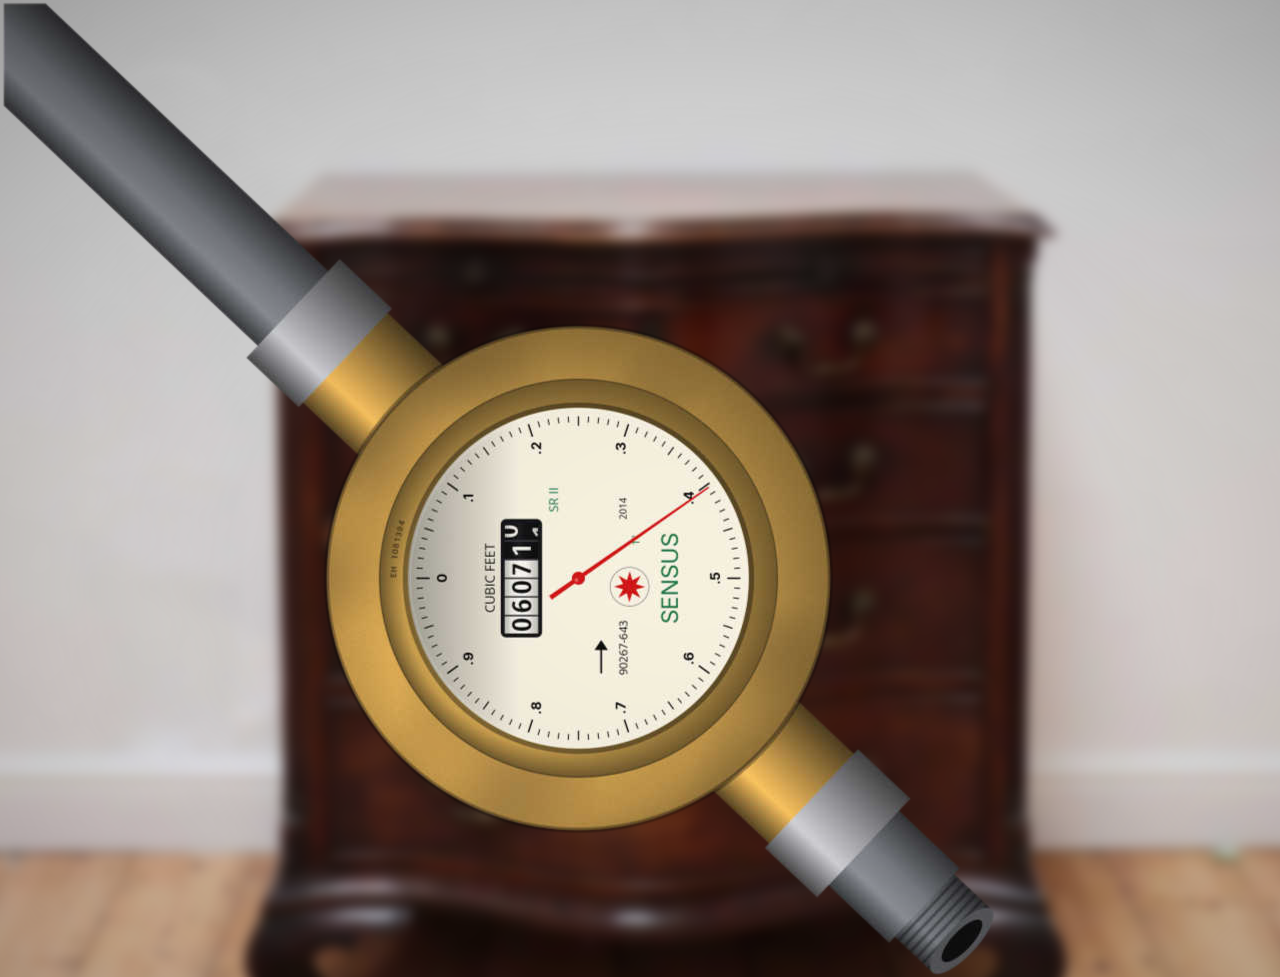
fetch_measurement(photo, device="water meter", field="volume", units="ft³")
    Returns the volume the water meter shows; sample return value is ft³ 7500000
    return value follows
ft³ 60710.40
